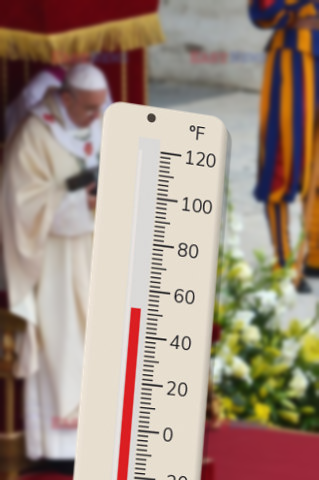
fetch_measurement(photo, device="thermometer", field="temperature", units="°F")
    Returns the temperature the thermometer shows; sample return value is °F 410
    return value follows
°F 52
